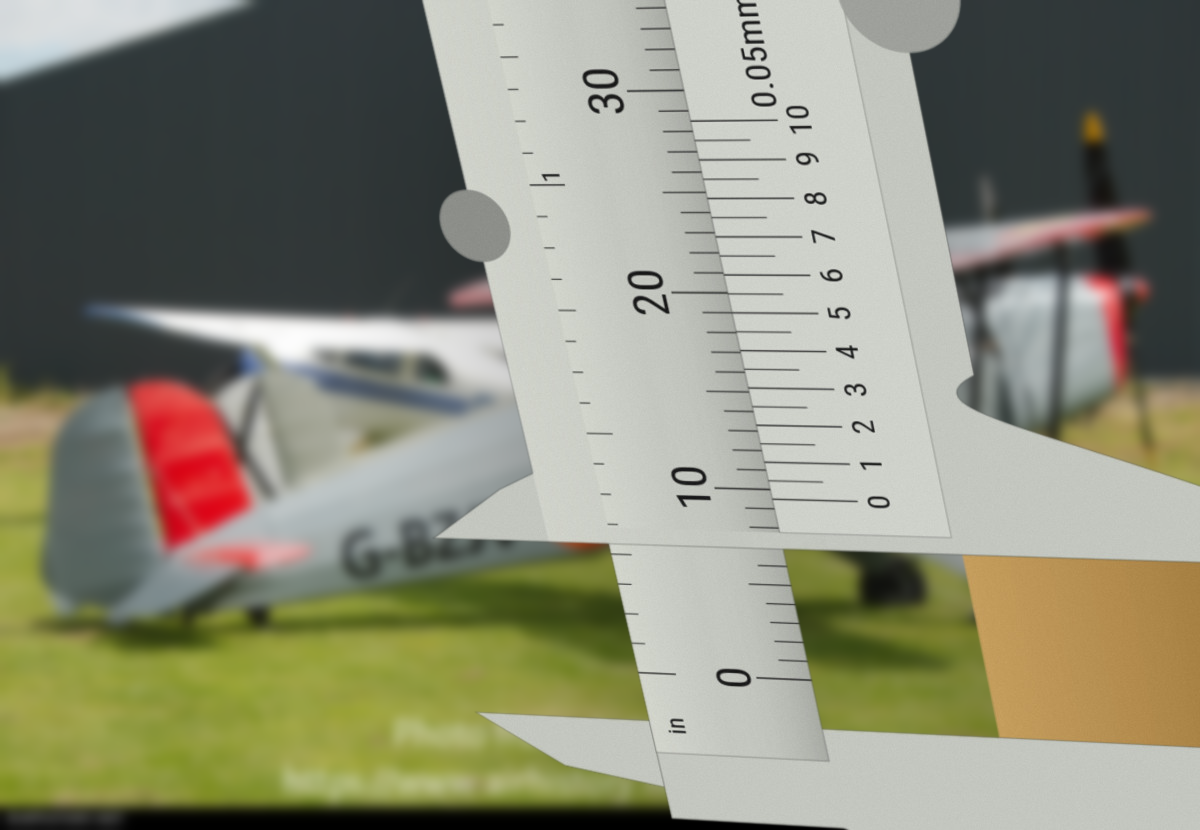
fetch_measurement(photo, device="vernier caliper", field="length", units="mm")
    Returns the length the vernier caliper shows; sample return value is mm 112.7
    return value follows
mm 9.5
